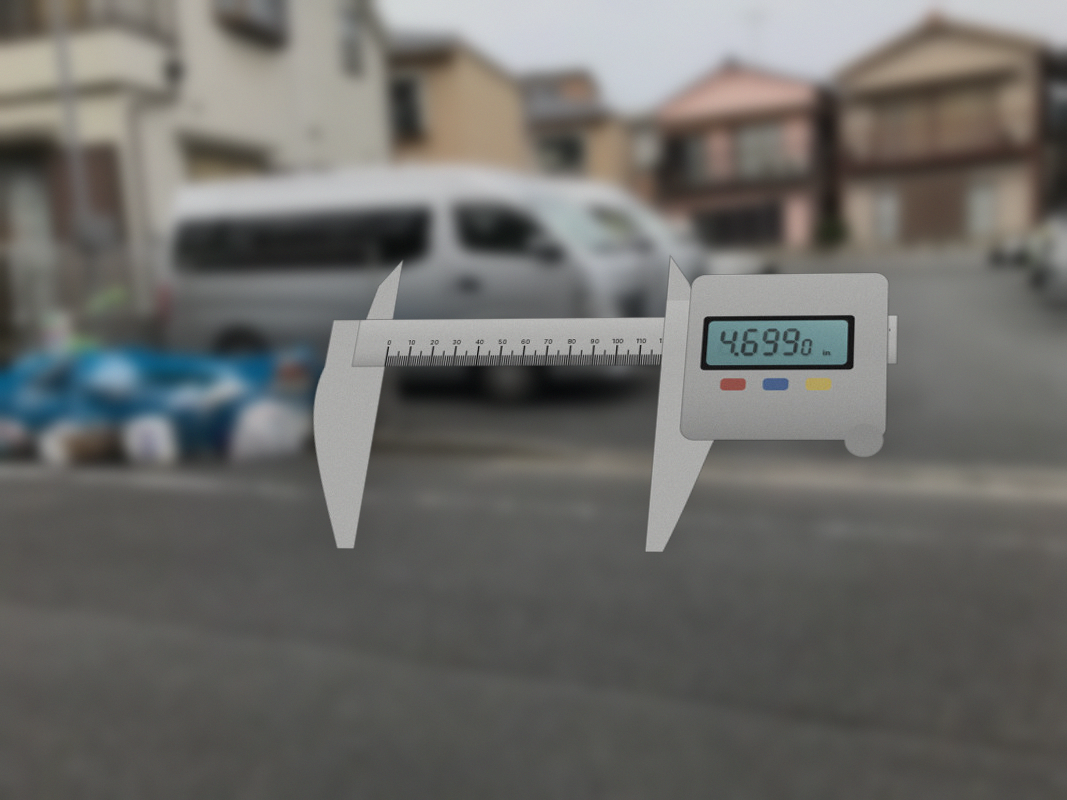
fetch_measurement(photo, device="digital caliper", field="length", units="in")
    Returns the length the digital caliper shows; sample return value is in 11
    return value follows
in 4.6990
